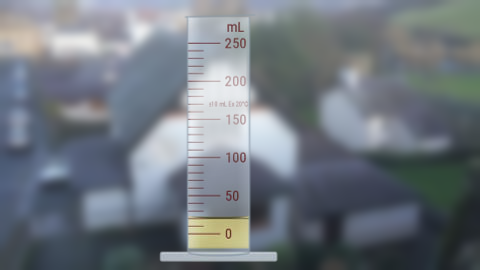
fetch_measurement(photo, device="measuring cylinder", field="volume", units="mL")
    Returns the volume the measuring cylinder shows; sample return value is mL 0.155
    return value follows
mL 20
